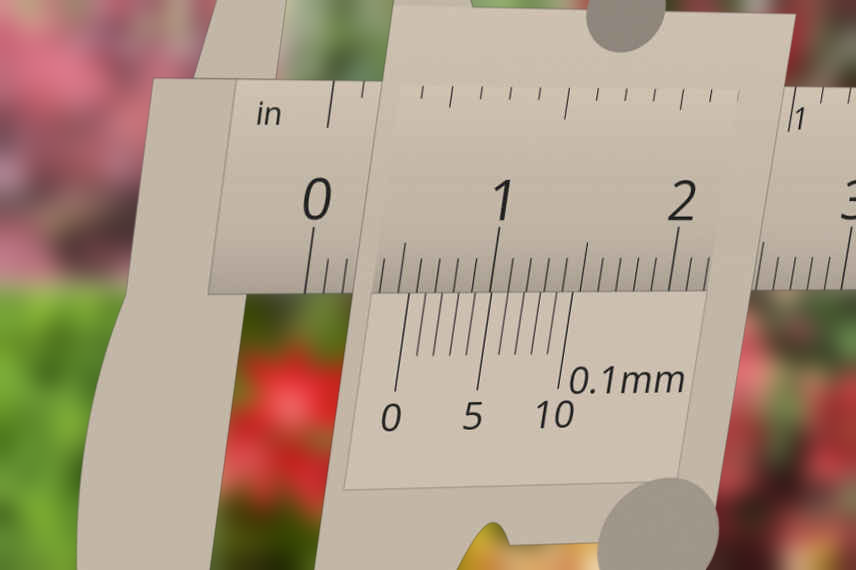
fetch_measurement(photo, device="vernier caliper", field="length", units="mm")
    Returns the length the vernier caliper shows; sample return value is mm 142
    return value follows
mm 5.6
